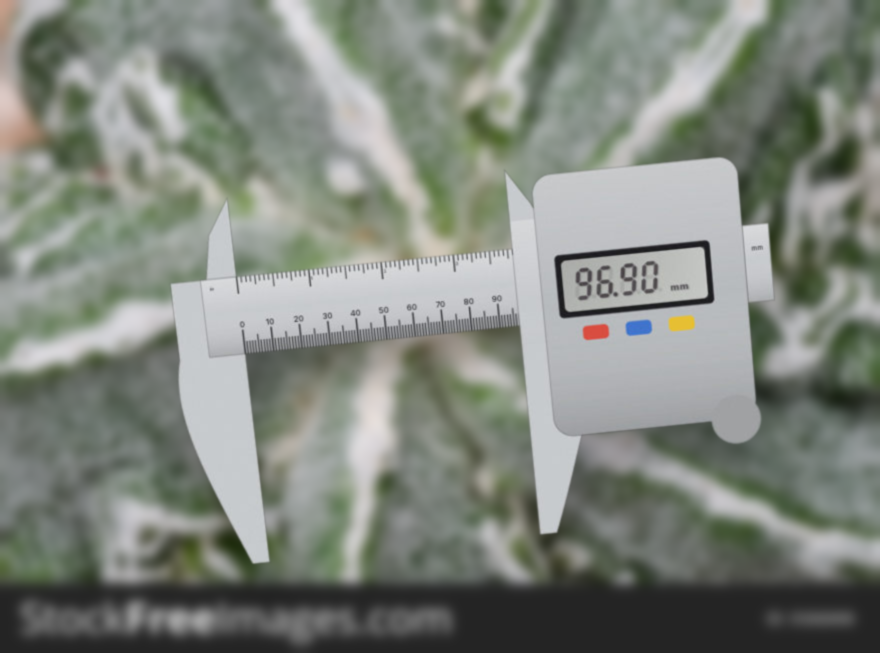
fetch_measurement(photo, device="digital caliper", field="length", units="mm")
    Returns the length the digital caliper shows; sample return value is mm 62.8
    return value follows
mm 96.90
